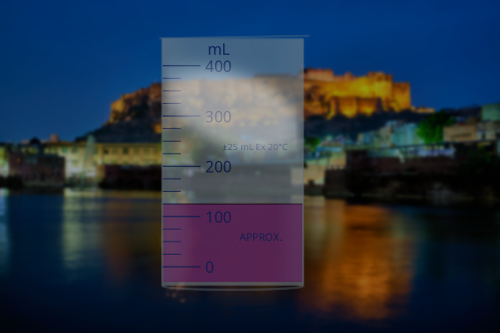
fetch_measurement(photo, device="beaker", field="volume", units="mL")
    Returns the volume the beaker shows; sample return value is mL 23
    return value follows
mL 125
